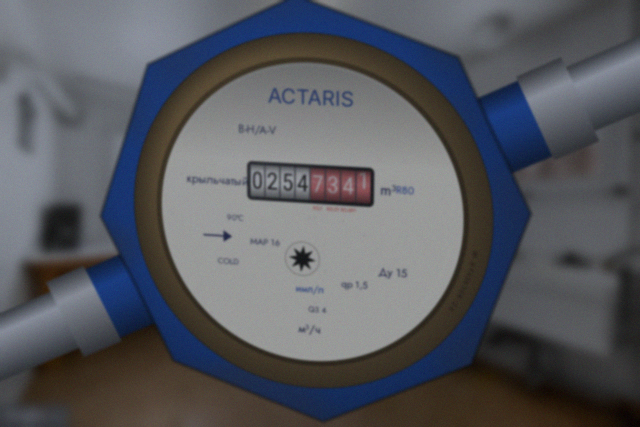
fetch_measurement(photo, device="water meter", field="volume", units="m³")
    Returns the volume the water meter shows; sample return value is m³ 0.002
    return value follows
m³ 254.7341
